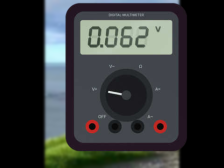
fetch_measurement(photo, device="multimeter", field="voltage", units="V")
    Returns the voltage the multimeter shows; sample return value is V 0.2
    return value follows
V 0.062
